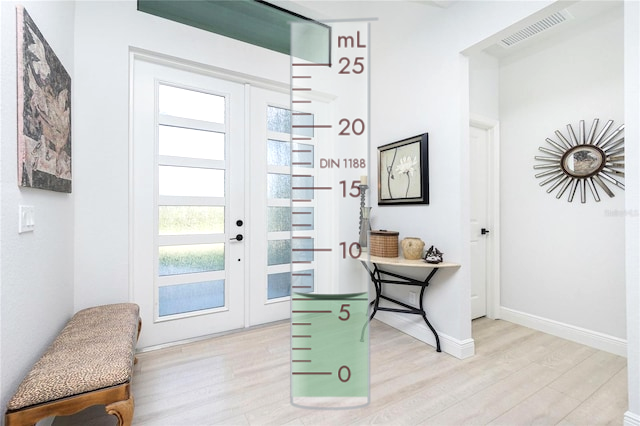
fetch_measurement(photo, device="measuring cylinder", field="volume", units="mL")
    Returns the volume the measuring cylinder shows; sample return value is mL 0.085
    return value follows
mL 6
